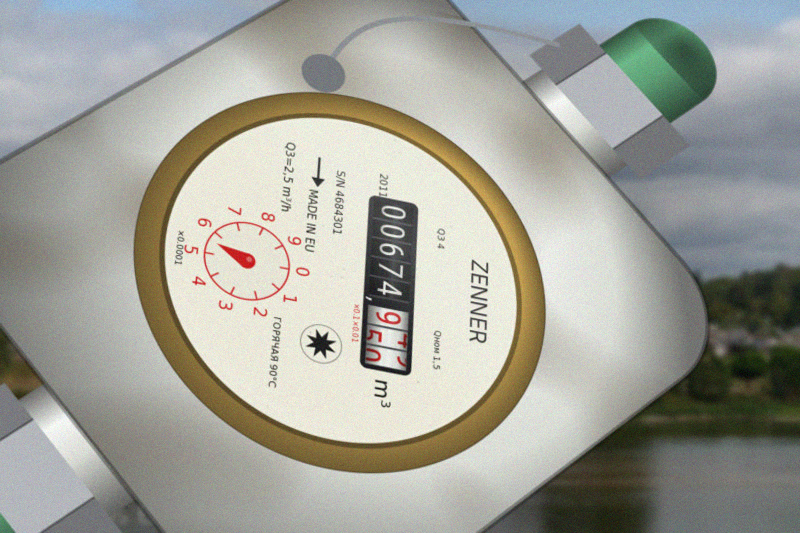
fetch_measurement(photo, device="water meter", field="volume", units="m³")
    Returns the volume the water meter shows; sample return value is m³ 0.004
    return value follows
m³ 674.9495
